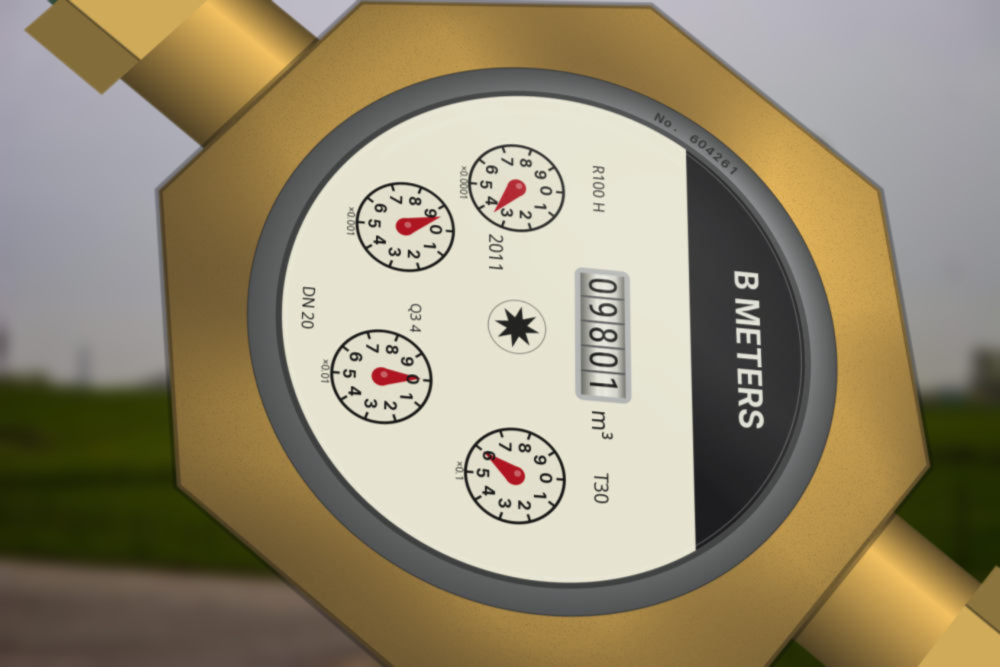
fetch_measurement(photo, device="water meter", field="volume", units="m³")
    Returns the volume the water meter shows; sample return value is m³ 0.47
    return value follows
m³ 9801.5993
